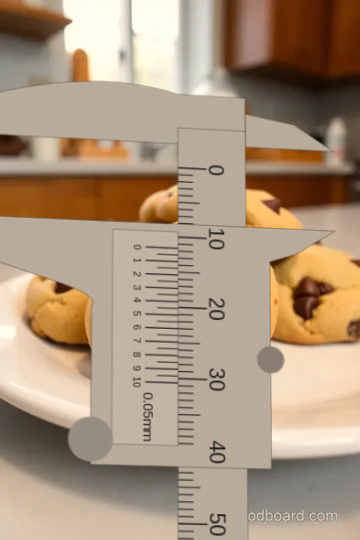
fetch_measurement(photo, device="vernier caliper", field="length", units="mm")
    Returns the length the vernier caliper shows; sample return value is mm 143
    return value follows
mm 11.6
